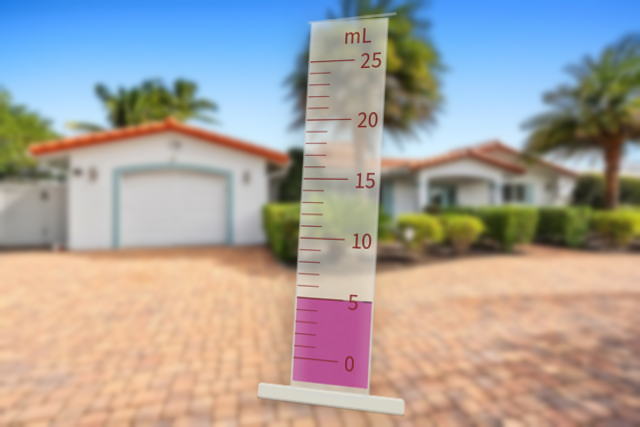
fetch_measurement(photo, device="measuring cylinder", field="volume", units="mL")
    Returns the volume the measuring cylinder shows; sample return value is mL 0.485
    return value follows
mL 5
